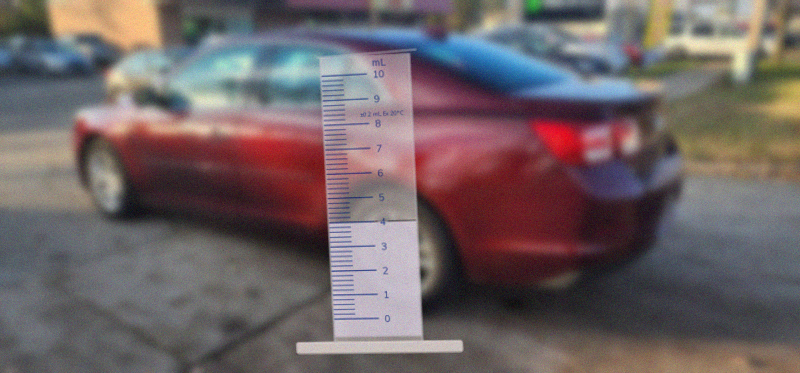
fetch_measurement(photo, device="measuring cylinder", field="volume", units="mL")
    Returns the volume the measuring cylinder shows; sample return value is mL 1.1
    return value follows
mL 4
